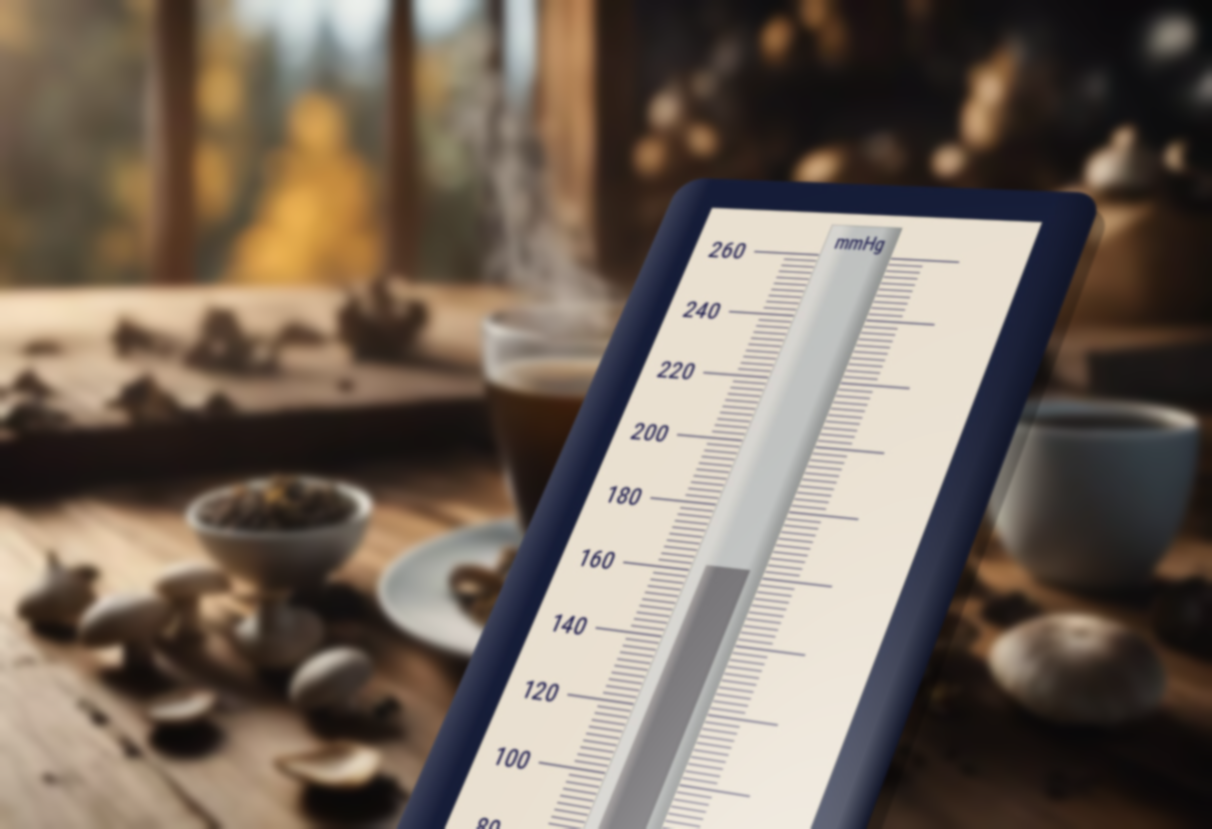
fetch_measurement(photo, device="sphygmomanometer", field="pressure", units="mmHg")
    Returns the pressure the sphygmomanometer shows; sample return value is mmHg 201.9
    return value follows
mmHg 162
